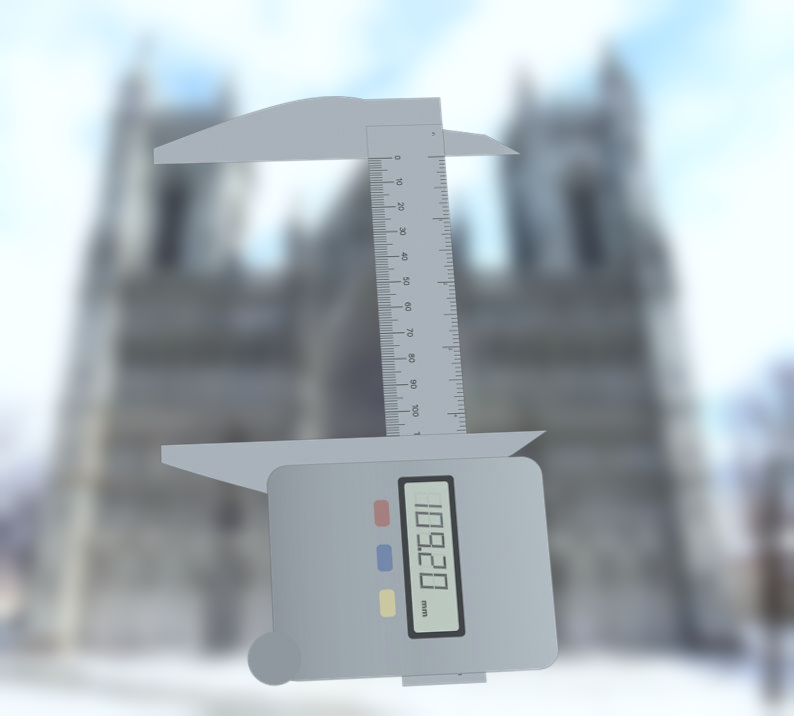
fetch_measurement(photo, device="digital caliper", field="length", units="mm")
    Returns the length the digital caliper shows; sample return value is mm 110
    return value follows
mm 109.20
